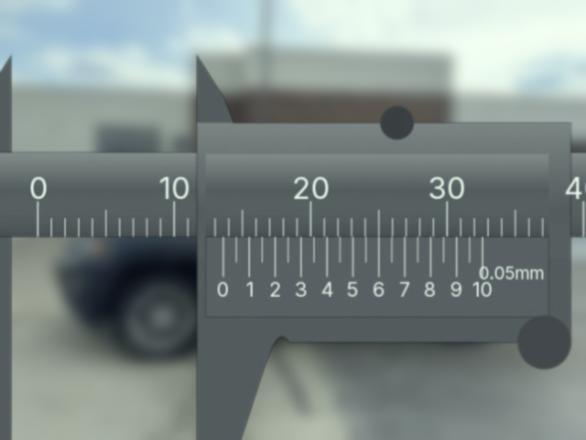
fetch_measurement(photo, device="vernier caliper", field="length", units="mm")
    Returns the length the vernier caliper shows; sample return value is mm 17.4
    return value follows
mm 13.6
